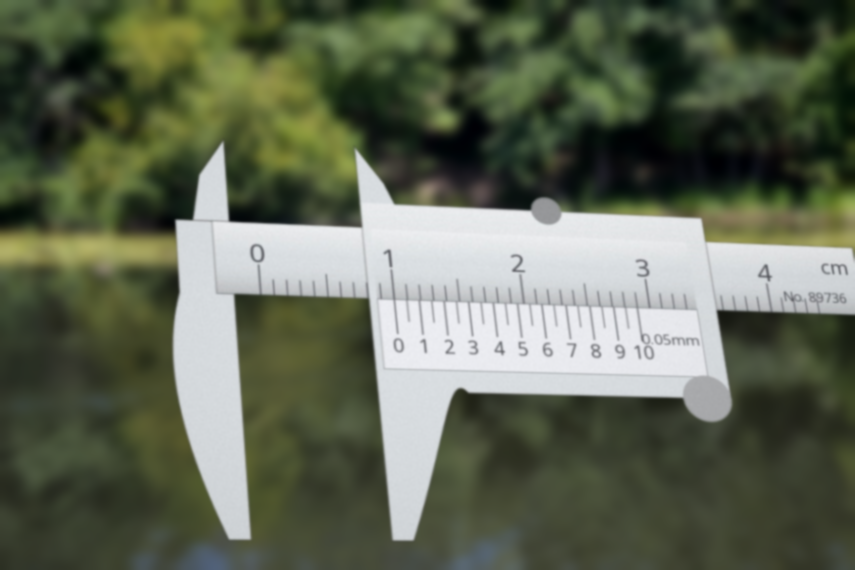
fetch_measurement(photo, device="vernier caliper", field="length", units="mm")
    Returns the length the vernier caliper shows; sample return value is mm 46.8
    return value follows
mm 10.0
